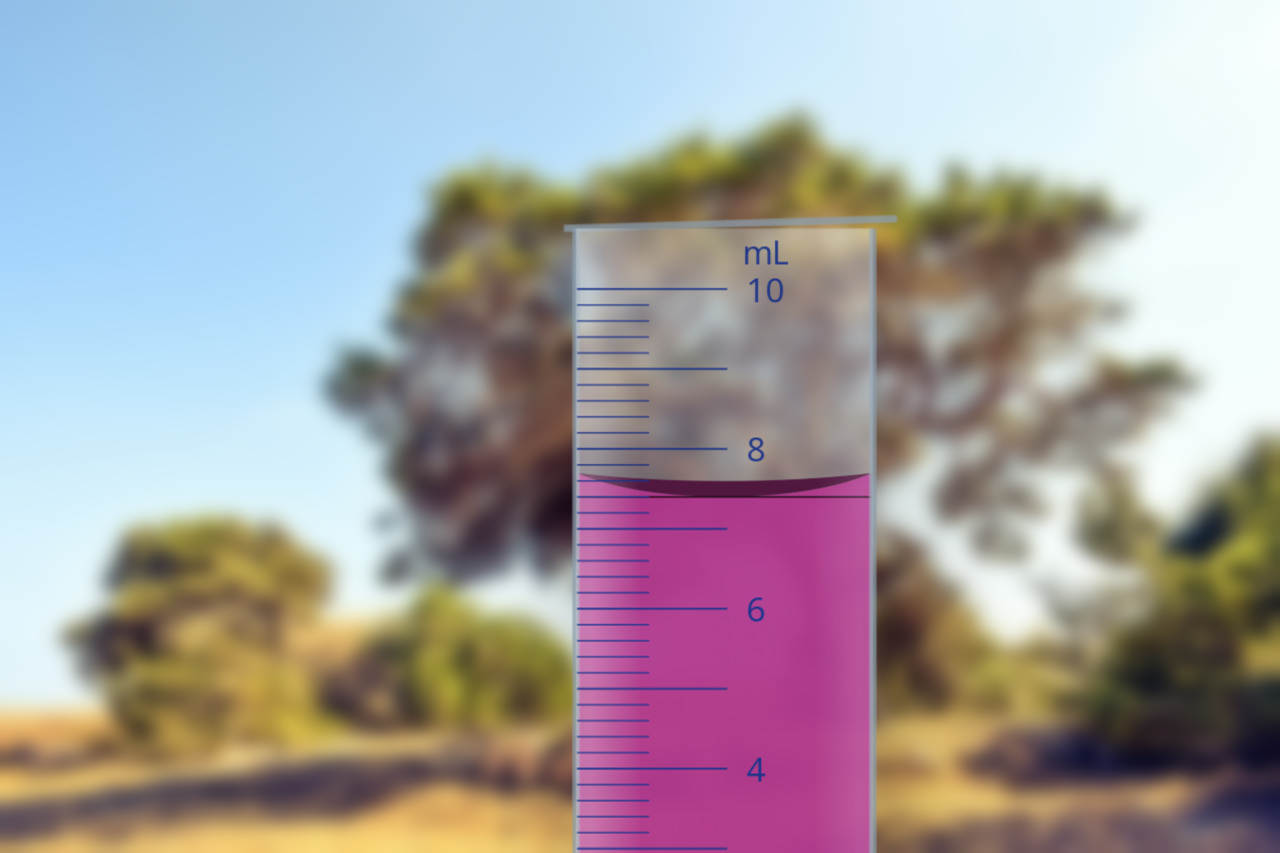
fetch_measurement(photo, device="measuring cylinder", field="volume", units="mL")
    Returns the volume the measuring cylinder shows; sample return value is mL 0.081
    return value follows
mL 7.4
